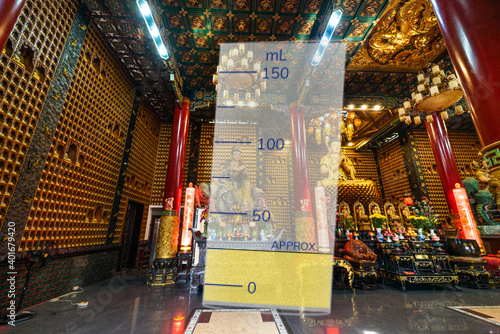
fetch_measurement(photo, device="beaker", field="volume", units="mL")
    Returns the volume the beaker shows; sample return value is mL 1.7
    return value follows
mL 25
